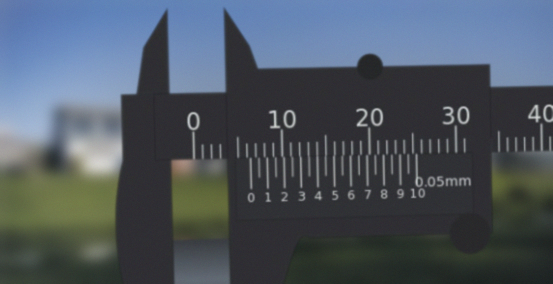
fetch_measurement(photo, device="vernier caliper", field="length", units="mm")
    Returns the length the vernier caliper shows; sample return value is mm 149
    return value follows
mm 6.4
